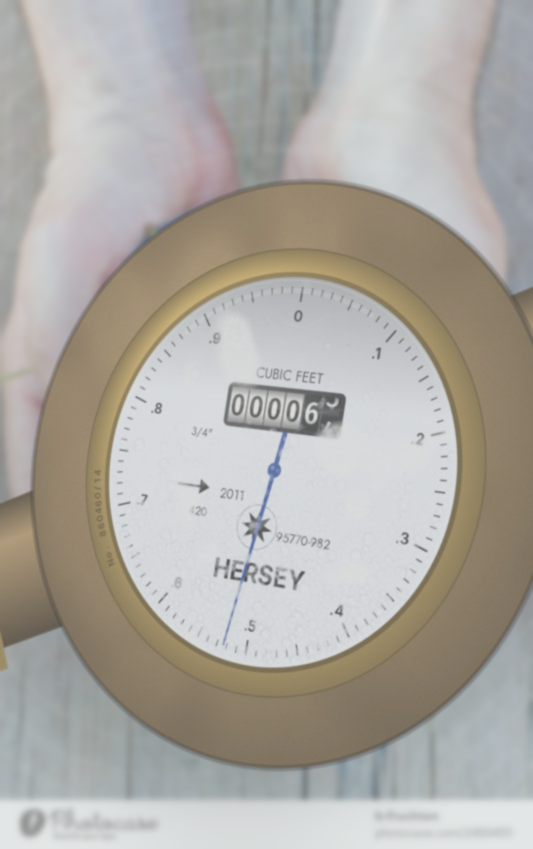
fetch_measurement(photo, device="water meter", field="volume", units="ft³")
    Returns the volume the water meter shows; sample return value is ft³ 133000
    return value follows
ft³ 63.52
